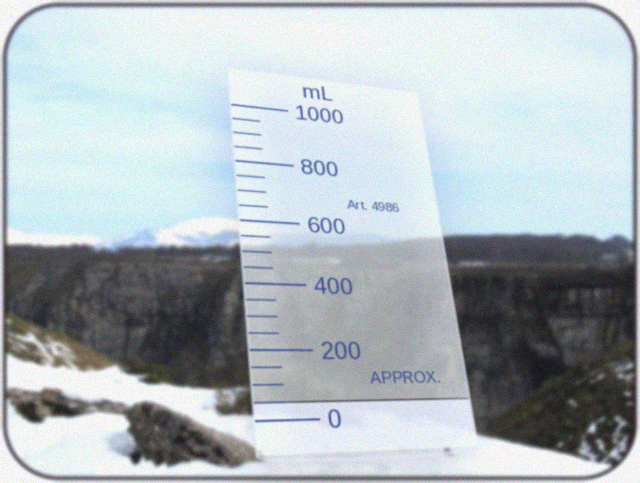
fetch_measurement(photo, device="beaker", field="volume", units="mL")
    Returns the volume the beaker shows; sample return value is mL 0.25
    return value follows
mL 50
